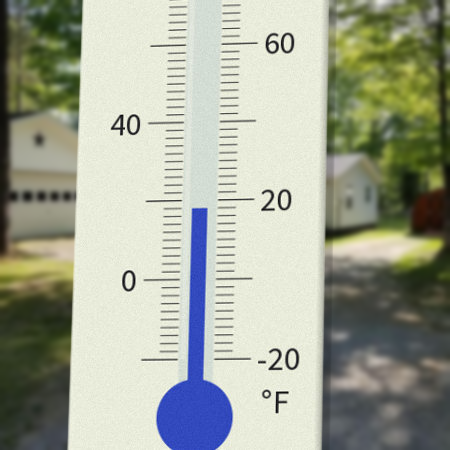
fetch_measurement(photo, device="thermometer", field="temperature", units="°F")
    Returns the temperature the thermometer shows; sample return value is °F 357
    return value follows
°F 18
